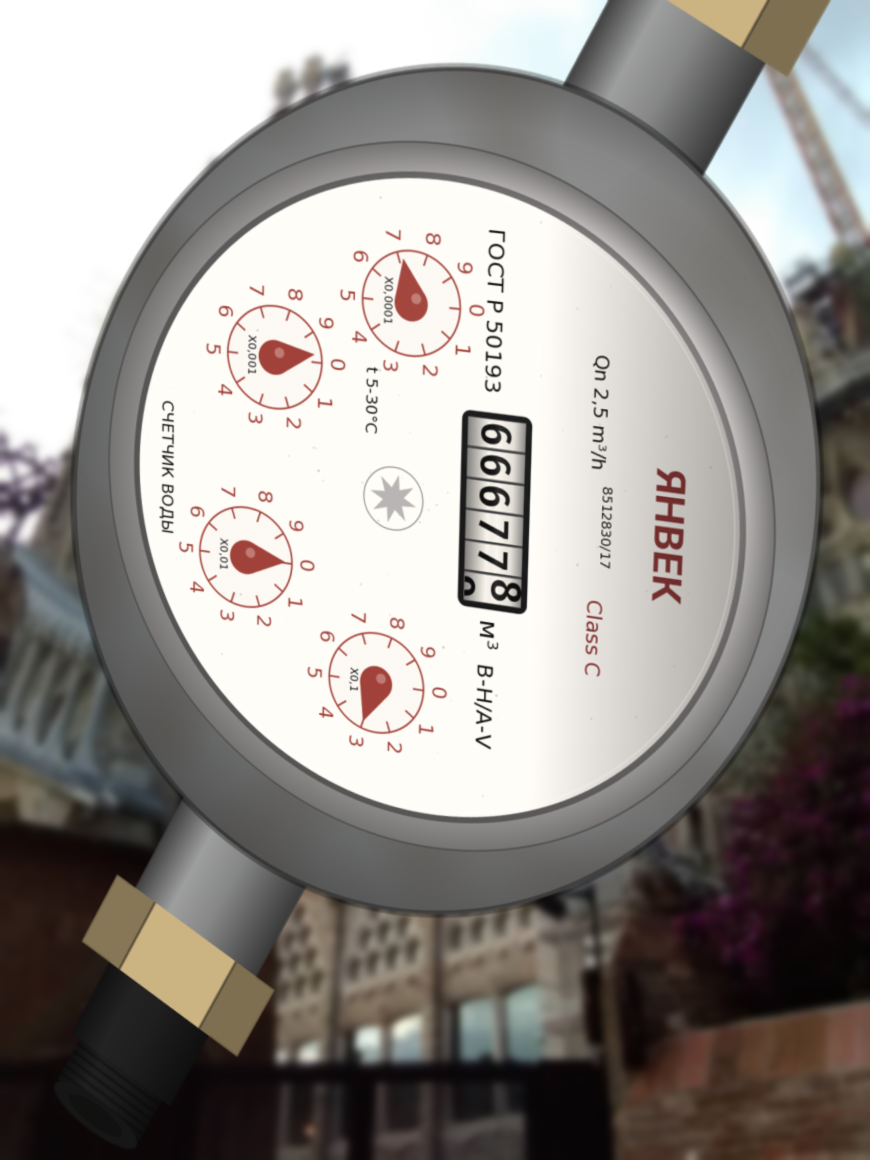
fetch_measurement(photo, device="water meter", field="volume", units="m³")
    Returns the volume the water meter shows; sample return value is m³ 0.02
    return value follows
m³ 666778.2997
